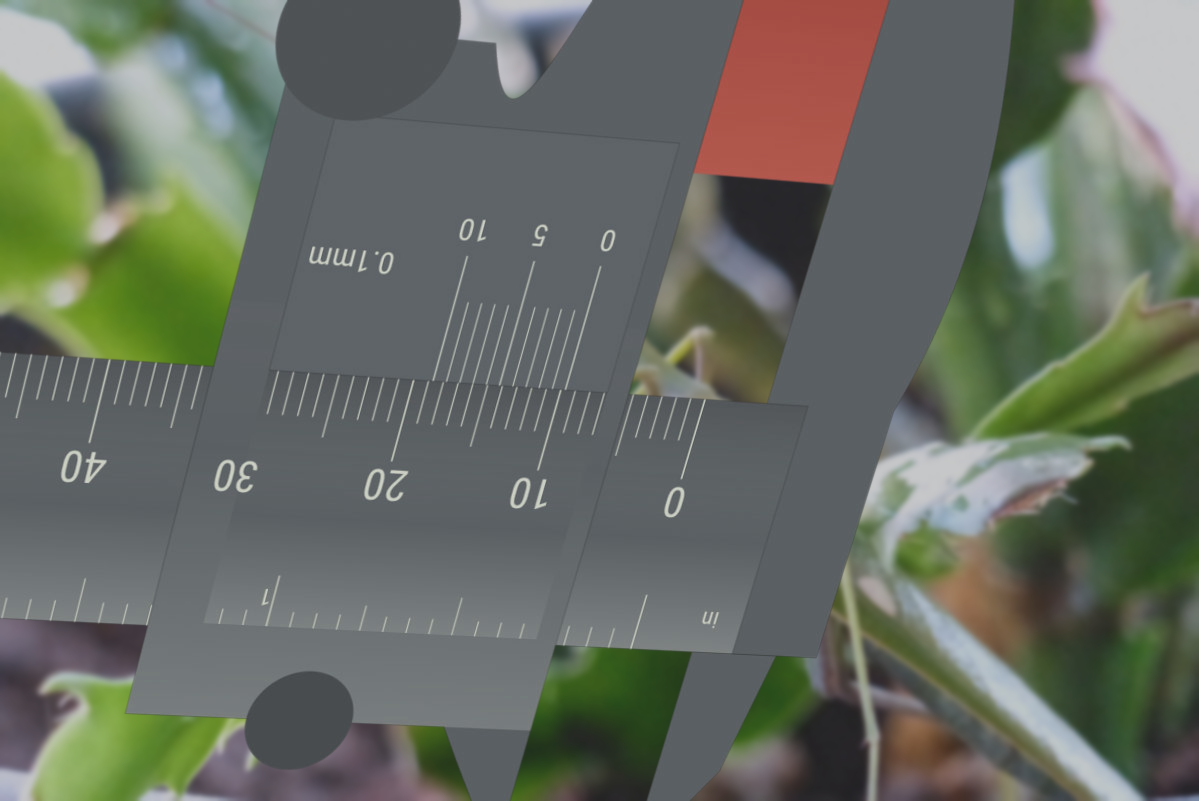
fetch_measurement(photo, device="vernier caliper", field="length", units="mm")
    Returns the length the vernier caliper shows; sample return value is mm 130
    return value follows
mm 9.7
